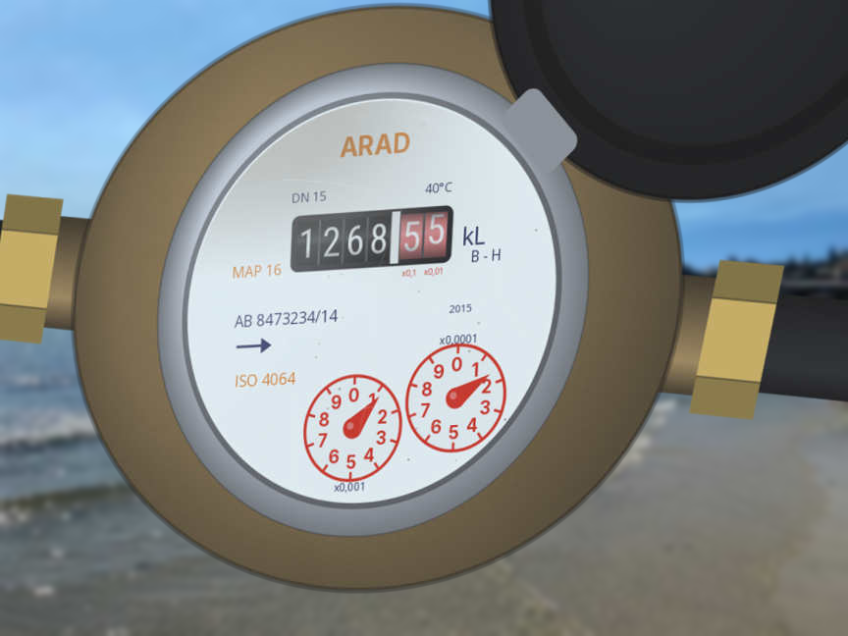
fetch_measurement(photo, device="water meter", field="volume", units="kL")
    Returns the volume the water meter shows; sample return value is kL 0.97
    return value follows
kL 1268.5511
